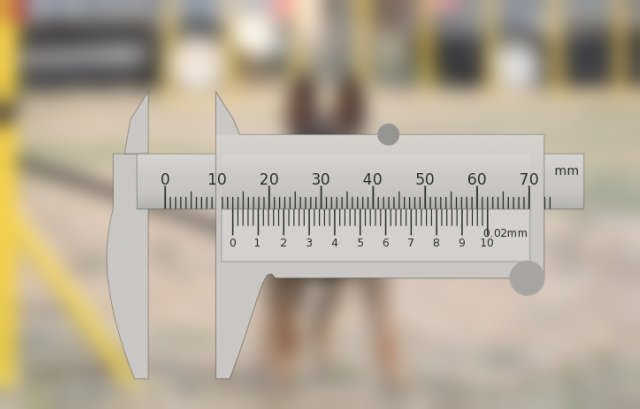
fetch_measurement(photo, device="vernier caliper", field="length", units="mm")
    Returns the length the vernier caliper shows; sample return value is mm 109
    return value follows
mm 13.0
